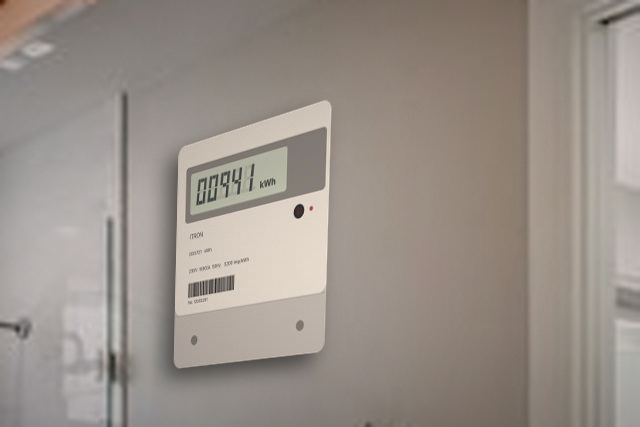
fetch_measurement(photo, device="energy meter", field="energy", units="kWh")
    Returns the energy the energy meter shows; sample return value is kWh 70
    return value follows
kWh 941
